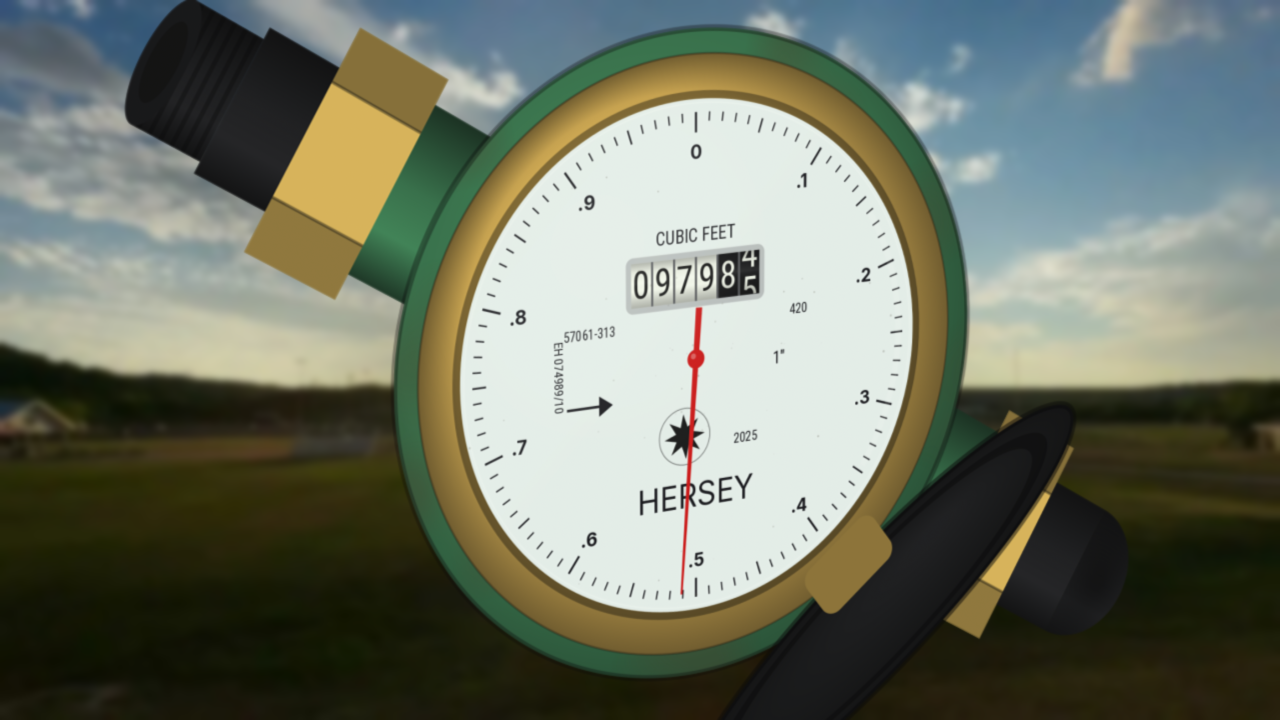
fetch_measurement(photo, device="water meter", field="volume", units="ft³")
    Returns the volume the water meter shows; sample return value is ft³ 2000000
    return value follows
ft³ 97984.51
